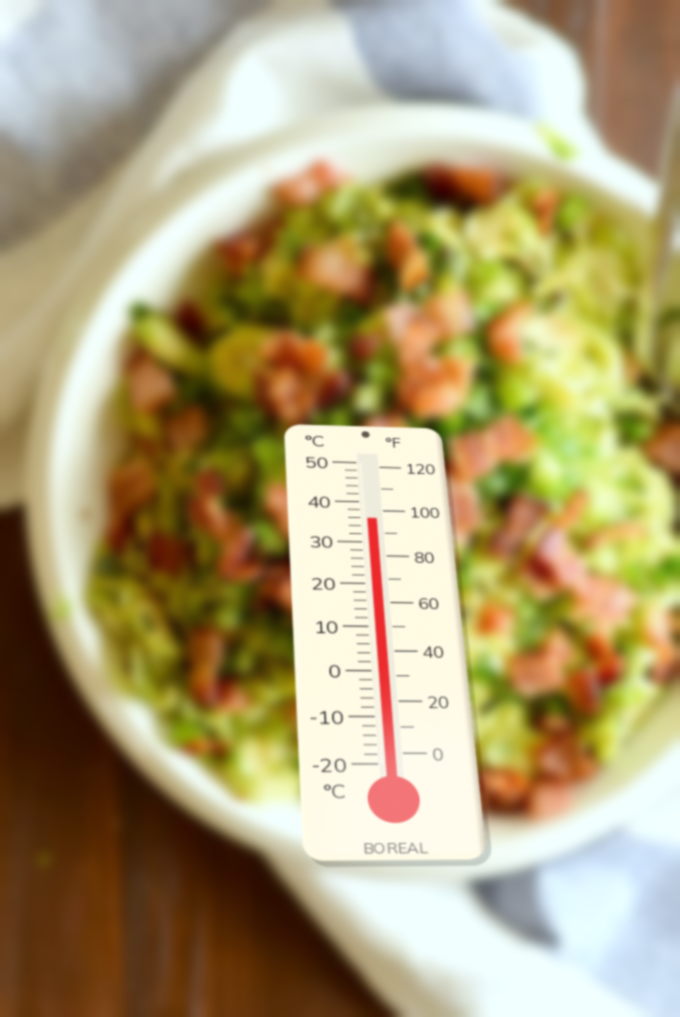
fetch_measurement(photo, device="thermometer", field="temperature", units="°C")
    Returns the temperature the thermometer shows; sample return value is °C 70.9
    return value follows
°C 36
